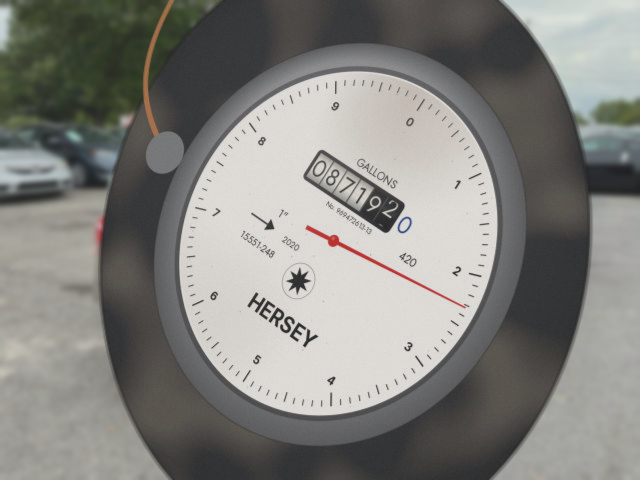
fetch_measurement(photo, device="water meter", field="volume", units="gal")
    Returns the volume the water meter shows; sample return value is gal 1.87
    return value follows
gal 871922.3
